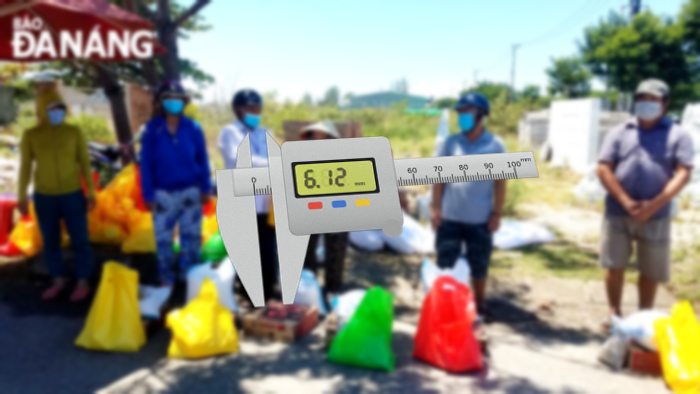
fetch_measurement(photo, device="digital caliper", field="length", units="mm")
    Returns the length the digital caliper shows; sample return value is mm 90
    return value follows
mm 6.12
